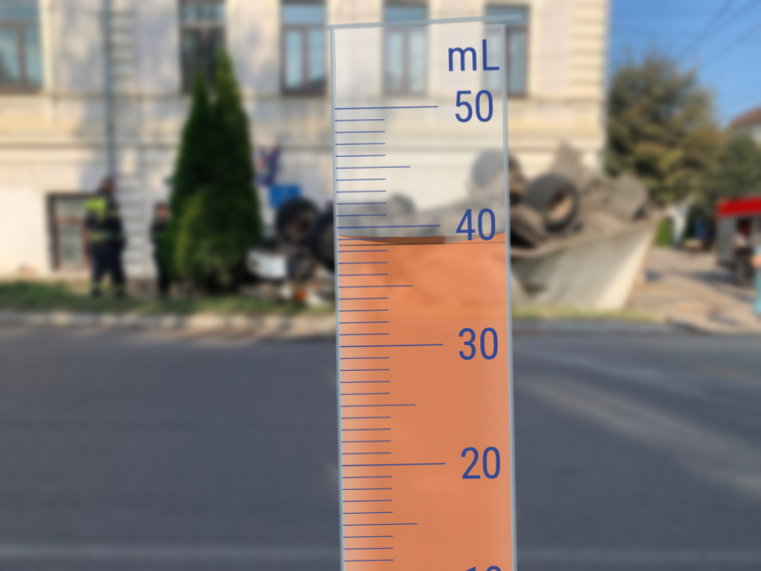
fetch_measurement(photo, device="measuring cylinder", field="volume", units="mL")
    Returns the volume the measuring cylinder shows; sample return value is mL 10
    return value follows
mL 38.5
